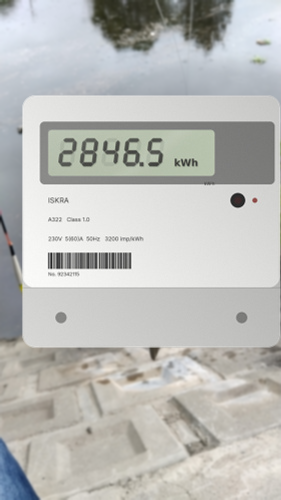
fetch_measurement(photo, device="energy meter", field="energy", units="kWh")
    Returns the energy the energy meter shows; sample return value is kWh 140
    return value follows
kWh 2846.5
